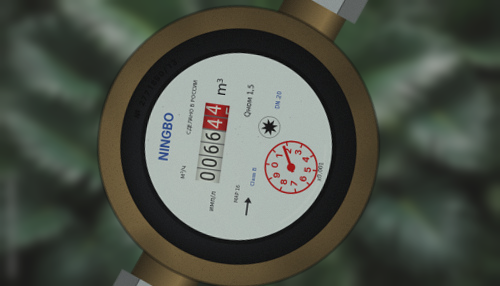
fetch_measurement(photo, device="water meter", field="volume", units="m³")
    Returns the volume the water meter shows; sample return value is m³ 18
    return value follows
m³ 66.441
